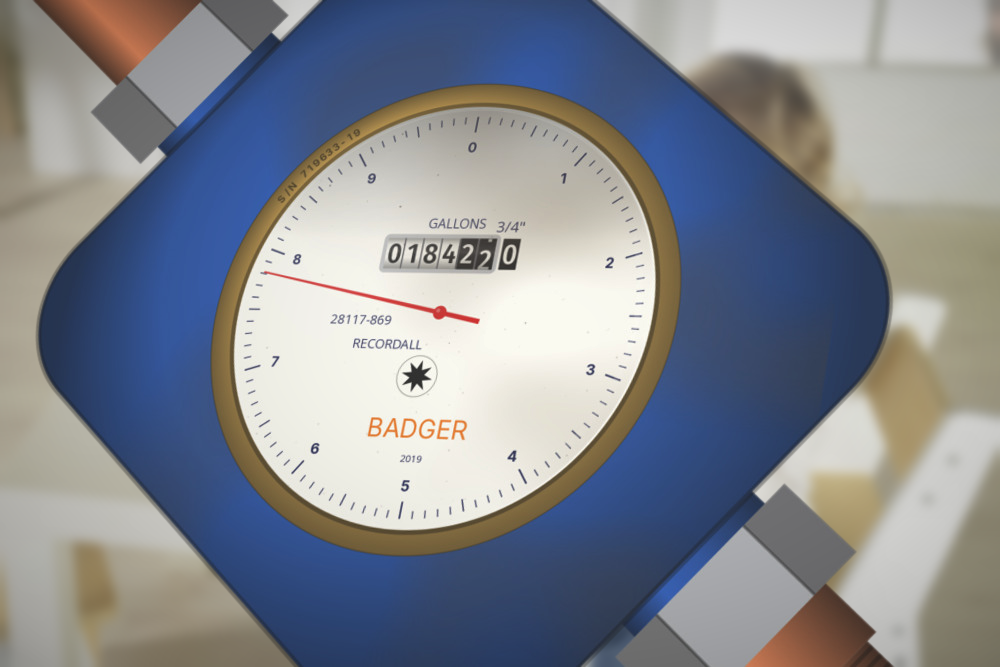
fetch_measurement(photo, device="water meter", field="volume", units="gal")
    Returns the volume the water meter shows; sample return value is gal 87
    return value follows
gal 184217.8
